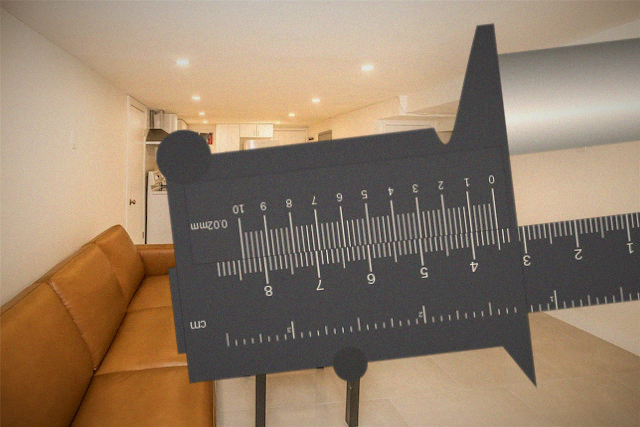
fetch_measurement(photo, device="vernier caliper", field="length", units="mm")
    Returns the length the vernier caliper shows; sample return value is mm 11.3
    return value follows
mm 35.0
